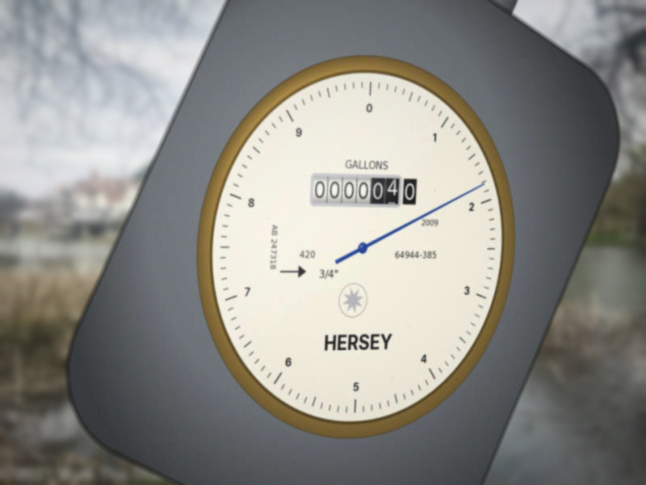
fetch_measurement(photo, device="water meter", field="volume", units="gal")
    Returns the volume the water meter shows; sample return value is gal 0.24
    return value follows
gal 41.8
